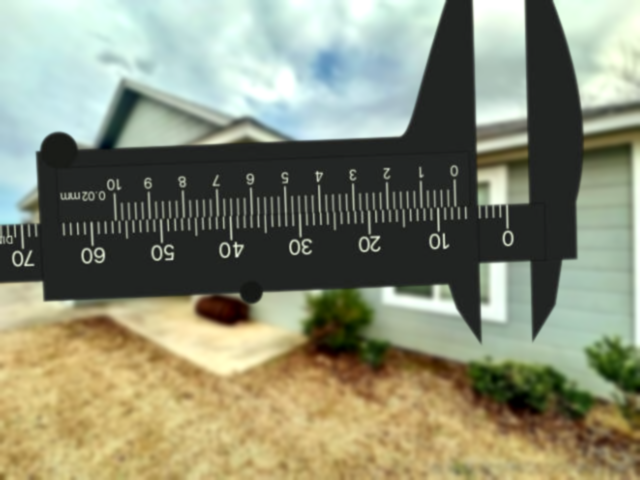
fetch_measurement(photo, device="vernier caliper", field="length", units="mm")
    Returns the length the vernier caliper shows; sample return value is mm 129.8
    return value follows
mm 7.5
